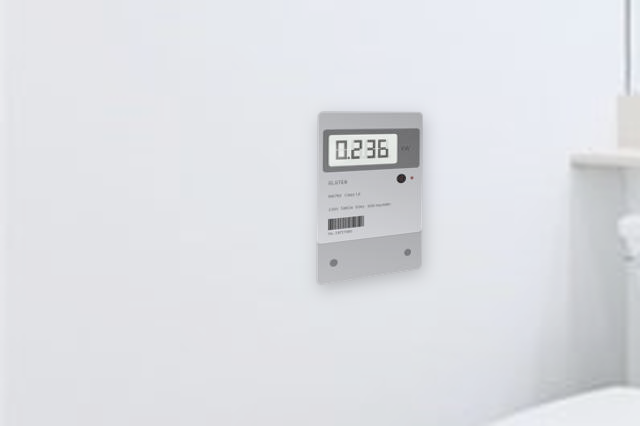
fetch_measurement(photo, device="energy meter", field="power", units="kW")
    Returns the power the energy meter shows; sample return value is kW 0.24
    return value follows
kW 0.236
